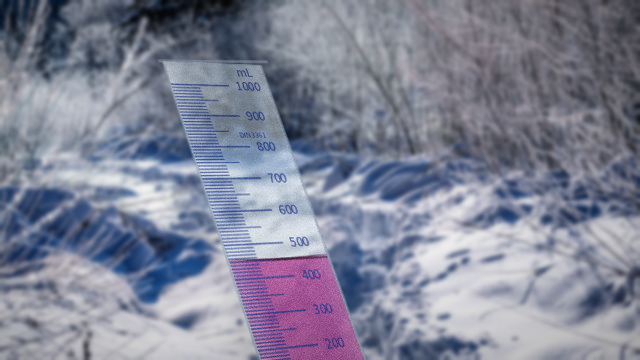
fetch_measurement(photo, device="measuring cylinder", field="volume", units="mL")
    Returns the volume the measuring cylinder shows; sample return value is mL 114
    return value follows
mL 450
